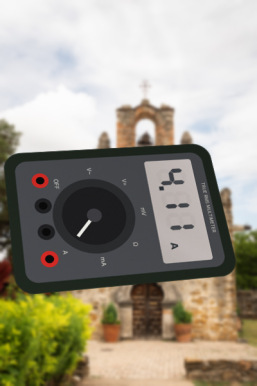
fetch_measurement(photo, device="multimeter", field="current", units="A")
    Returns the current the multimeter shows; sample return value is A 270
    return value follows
A 4.11
